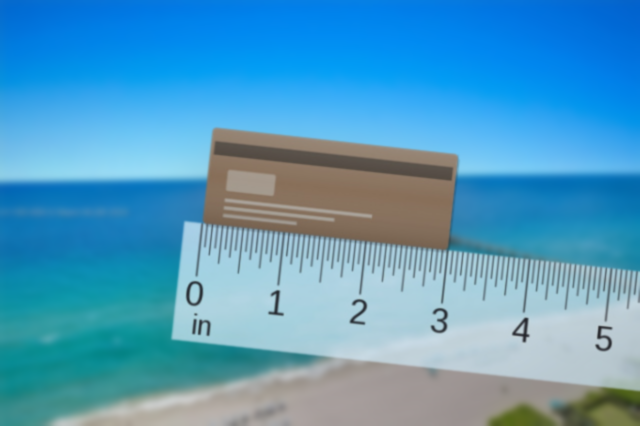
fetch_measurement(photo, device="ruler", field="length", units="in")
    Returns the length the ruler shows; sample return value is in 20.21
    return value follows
in 3
